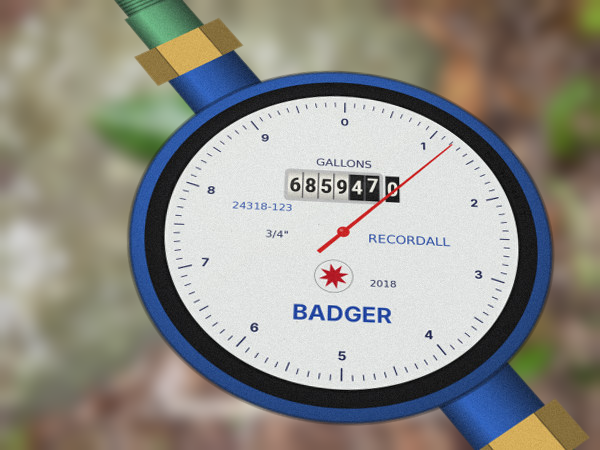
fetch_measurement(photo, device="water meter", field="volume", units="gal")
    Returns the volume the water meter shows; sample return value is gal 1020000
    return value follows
gal 6859471.2
